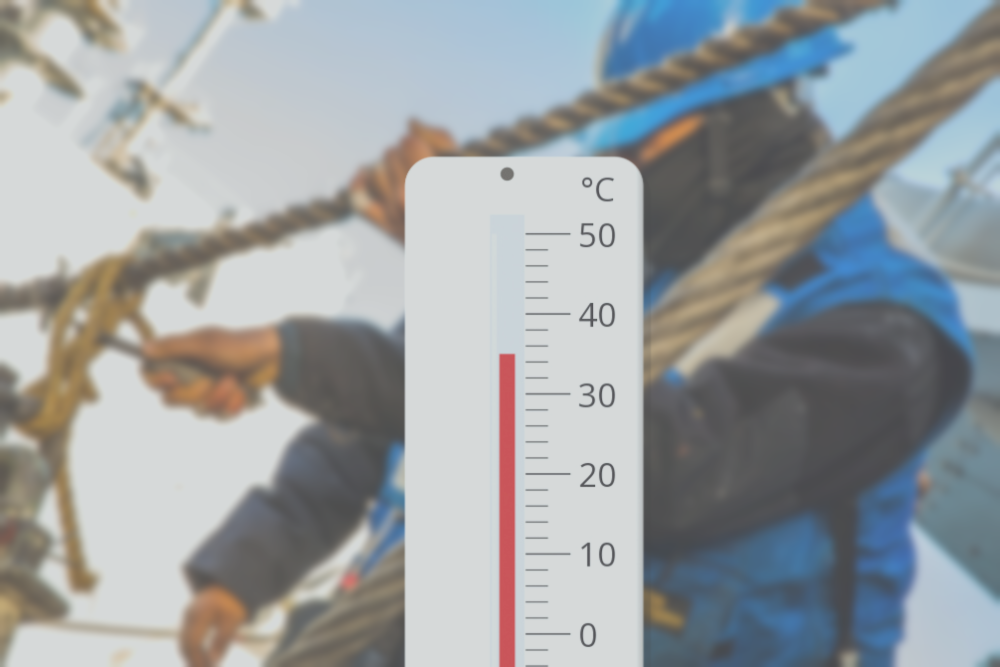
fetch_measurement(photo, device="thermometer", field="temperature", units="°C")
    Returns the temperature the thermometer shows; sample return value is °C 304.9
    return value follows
°C 35
